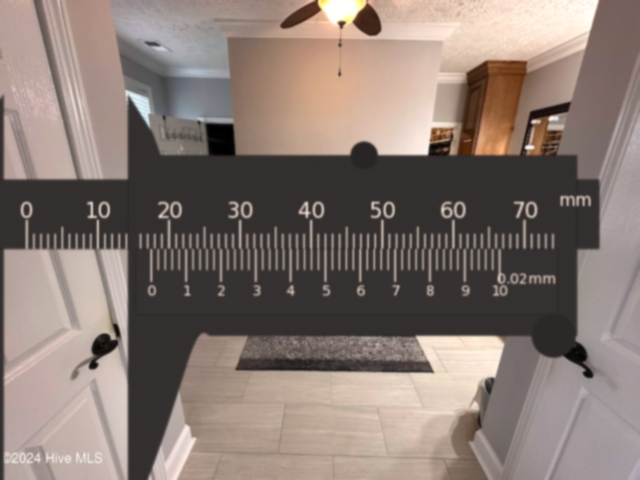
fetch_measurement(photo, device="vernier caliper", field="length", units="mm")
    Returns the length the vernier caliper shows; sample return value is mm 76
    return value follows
mm 17.5
